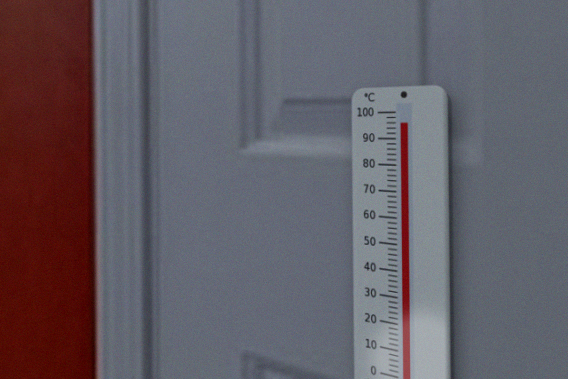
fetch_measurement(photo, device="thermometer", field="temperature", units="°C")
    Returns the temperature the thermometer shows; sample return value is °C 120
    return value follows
°C 96
